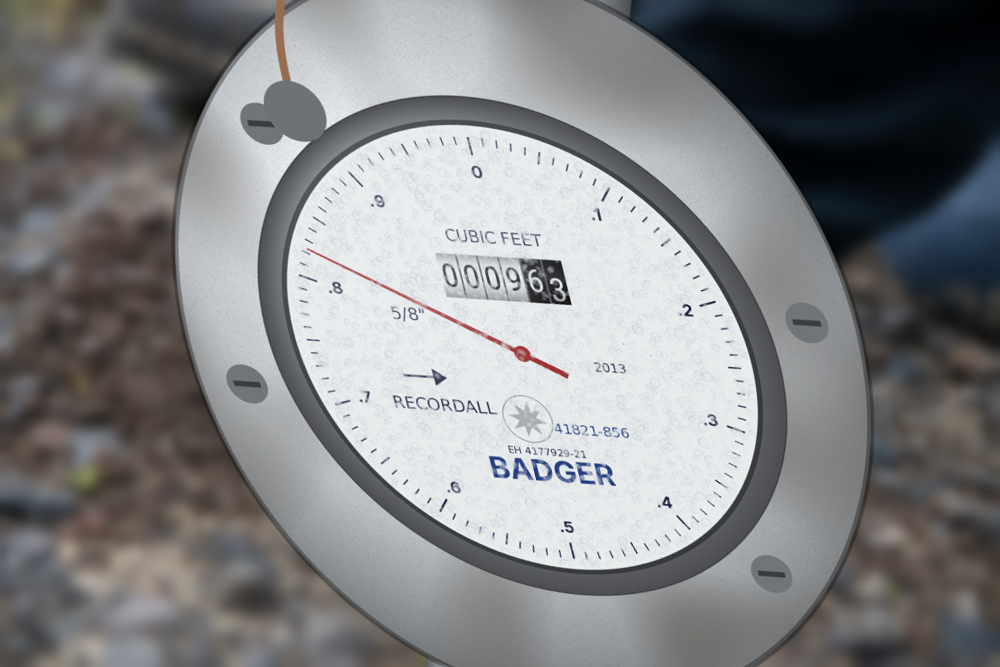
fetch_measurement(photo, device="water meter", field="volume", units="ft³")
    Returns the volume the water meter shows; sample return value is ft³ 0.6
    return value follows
ft³ 962.82
